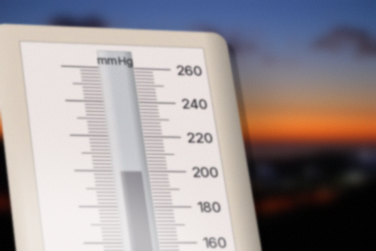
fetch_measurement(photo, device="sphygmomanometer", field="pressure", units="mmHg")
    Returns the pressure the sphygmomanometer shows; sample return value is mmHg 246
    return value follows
mmHg 200
